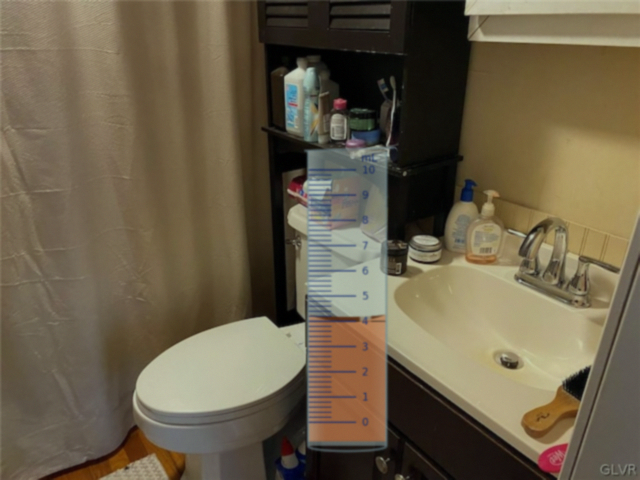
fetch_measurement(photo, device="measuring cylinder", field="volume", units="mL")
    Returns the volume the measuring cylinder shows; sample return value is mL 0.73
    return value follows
mL 4
